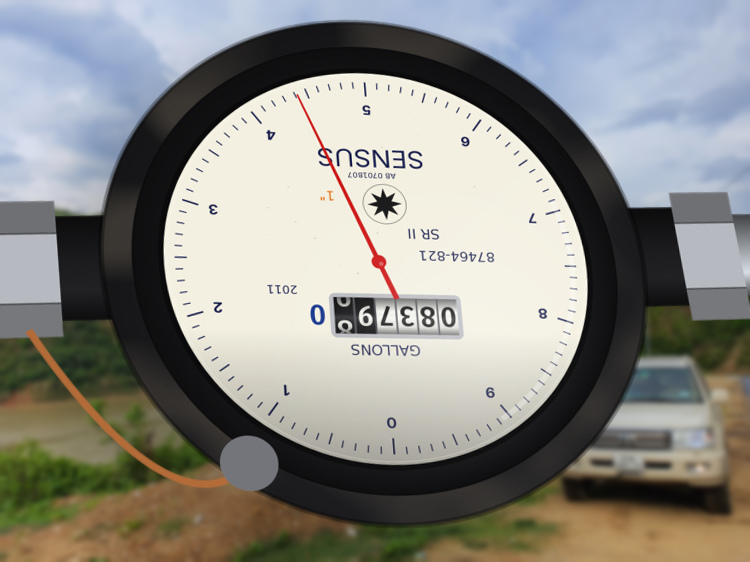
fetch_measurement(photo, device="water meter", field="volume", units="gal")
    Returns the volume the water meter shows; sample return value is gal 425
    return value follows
gal 837984.4
